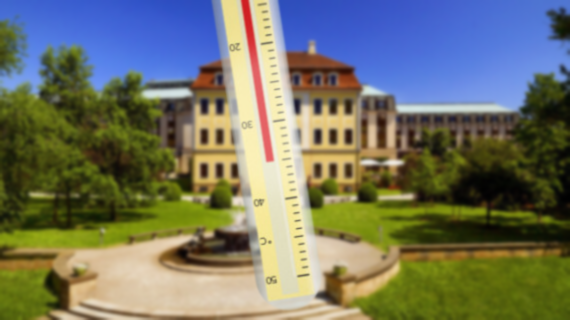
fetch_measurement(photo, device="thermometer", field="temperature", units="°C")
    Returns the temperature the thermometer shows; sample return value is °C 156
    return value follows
°C 35
